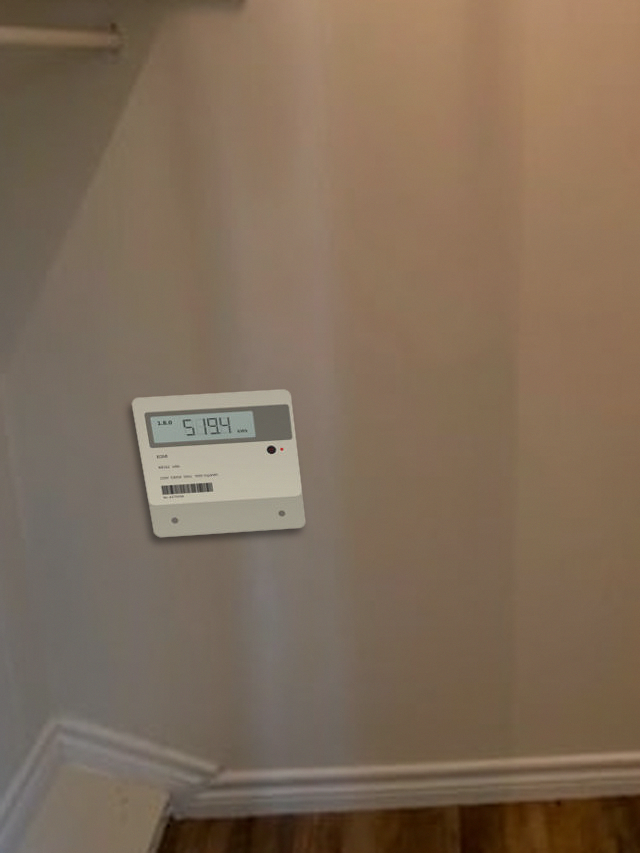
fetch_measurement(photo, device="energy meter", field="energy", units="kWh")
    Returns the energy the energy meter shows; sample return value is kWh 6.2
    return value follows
kWh 519.4
